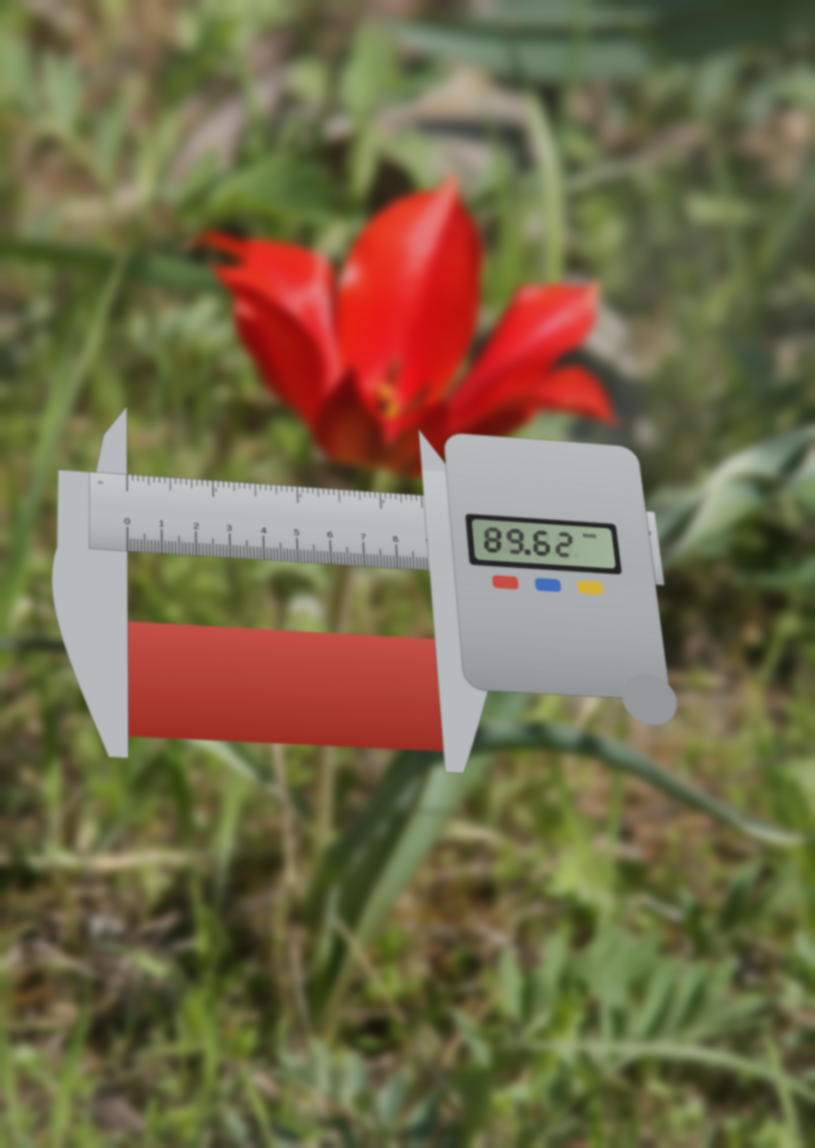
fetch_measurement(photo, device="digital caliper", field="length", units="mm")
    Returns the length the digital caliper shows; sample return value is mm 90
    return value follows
mm 89.62
